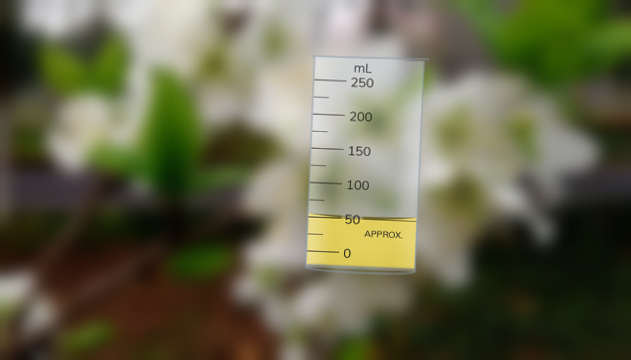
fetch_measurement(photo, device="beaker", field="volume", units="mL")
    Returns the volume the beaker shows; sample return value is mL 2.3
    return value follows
mL 50
